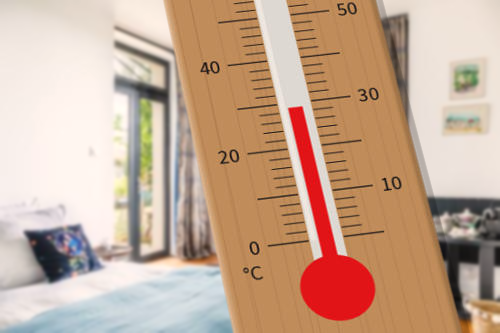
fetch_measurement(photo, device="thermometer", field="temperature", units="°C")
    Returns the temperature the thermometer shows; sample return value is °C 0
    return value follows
°C 29
